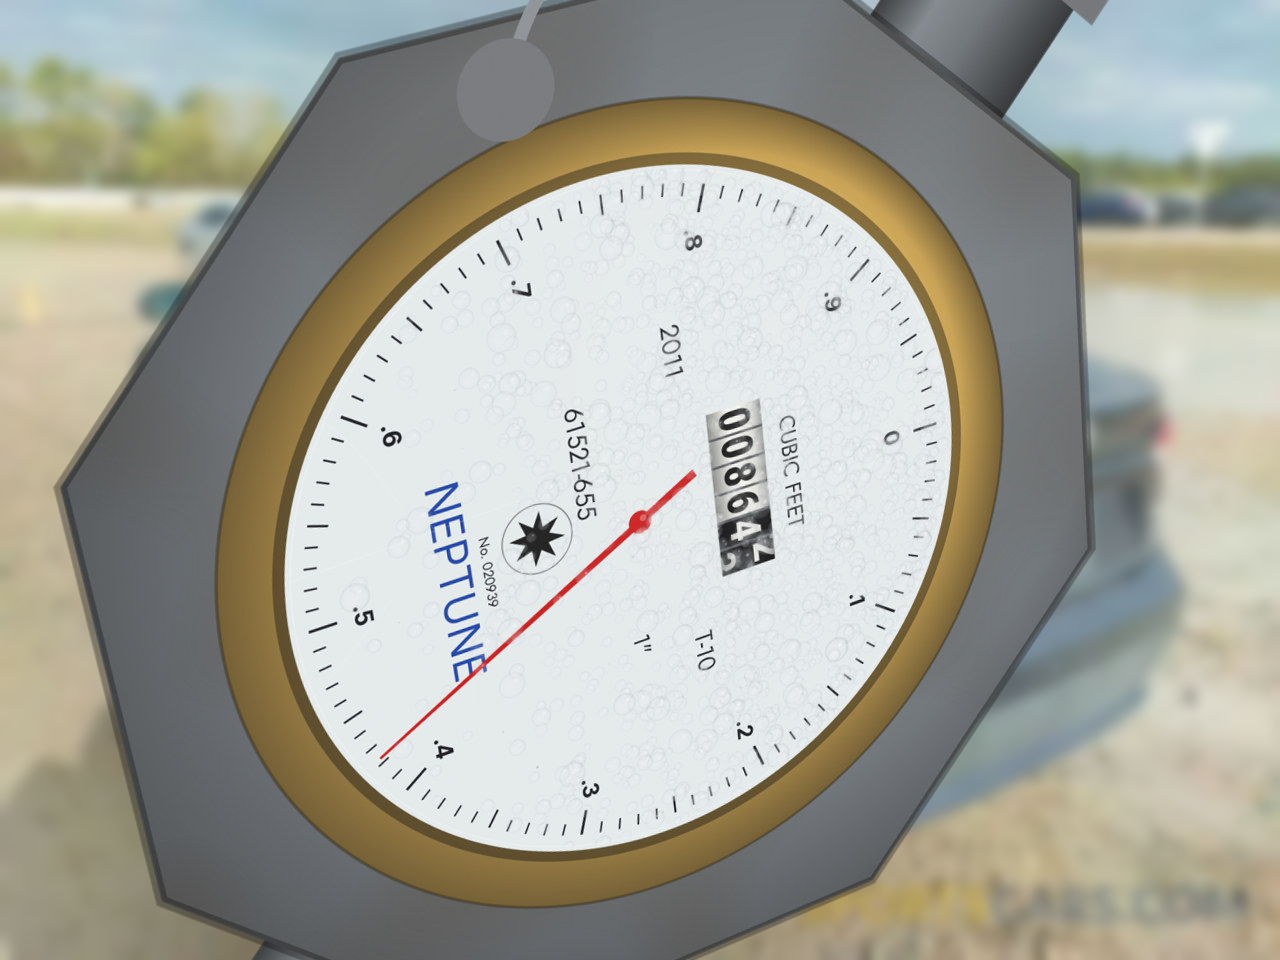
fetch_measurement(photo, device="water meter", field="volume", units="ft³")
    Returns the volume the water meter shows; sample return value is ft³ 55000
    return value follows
ft³ 8642.42
